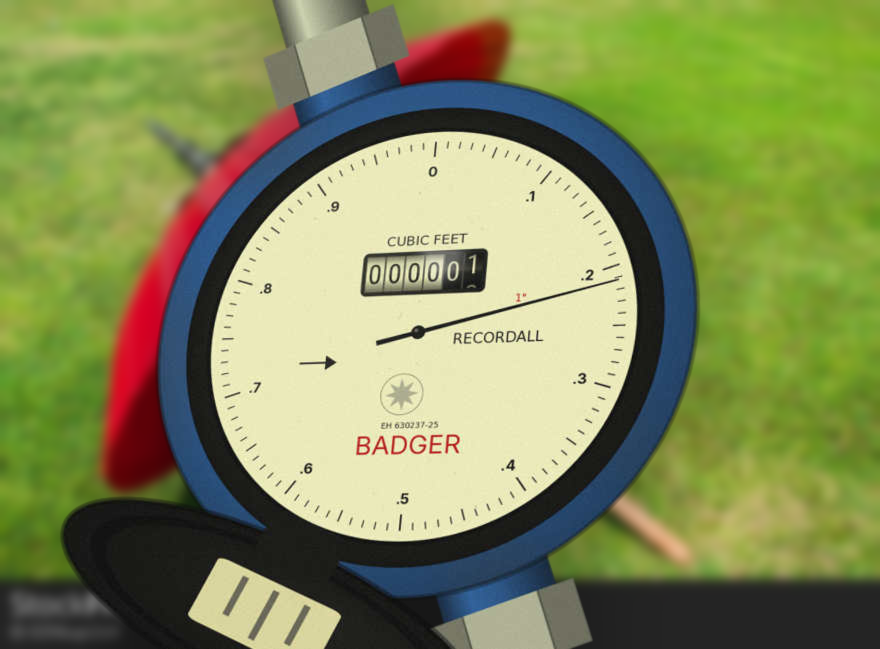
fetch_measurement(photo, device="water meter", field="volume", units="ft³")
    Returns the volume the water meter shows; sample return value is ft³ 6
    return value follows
ft³ 1.21
